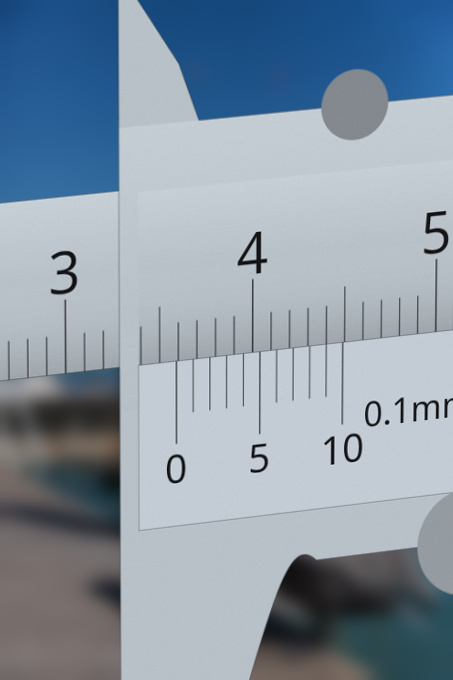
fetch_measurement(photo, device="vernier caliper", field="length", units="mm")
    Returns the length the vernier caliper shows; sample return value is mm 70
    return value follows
mm 35.9
